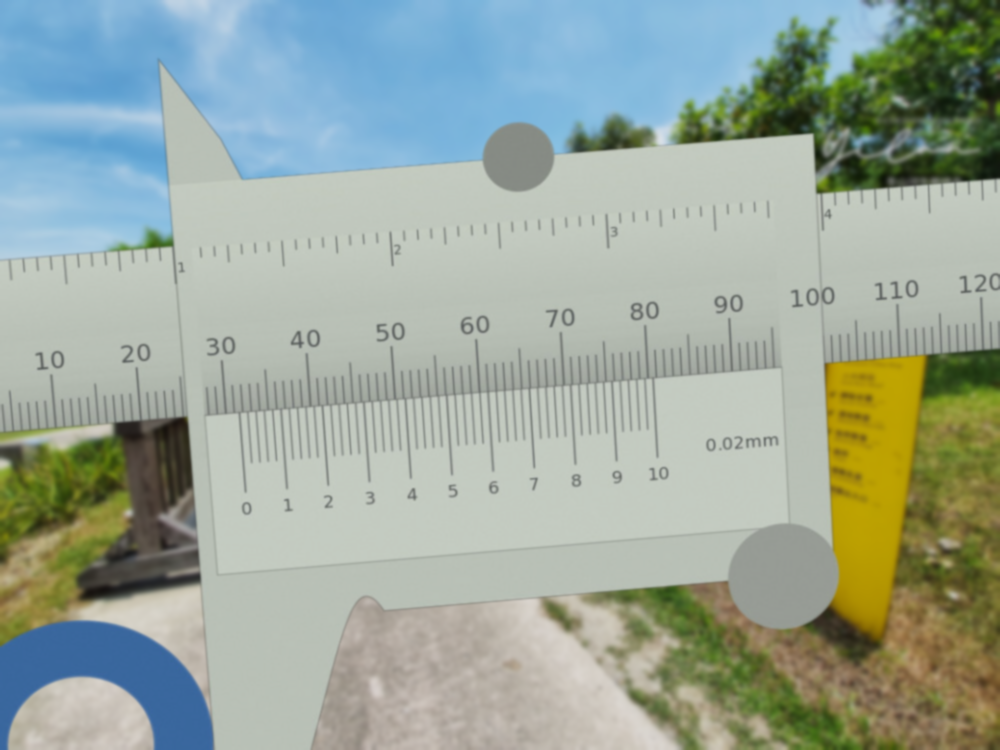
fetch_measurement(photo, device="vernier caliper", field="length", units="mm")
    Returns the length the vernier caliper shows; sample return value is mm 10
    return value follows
mm 31.6
